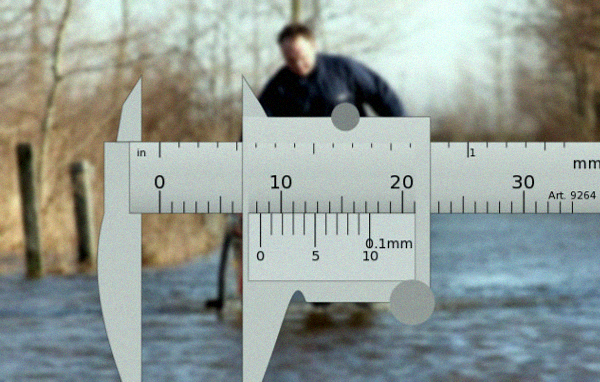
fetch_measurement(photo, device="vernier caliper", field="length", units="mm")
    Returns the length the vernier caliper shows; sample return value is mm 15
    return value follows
mm 8.3
